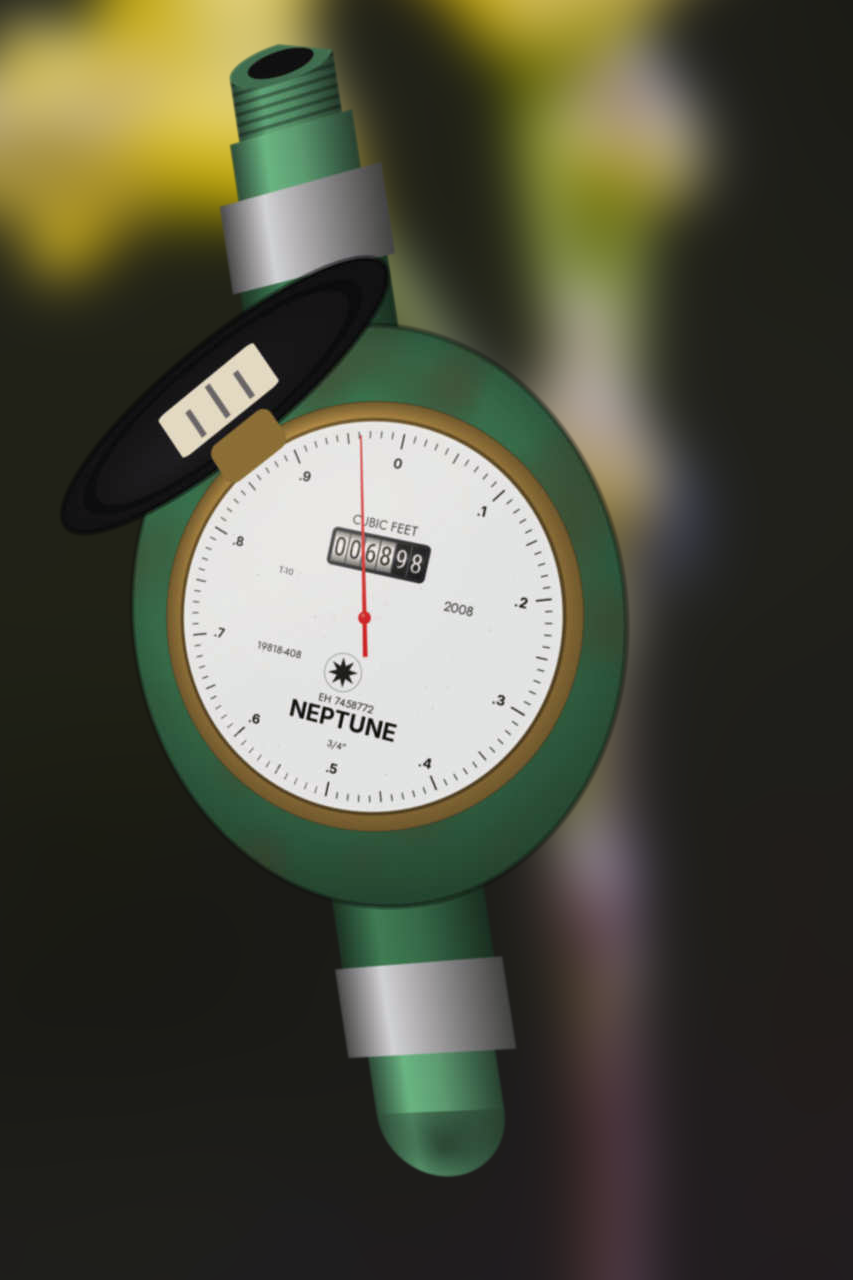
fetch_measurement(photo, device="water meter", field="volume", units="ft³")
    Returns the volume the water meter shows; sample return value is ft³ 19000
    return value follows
ft³ 6897.96
